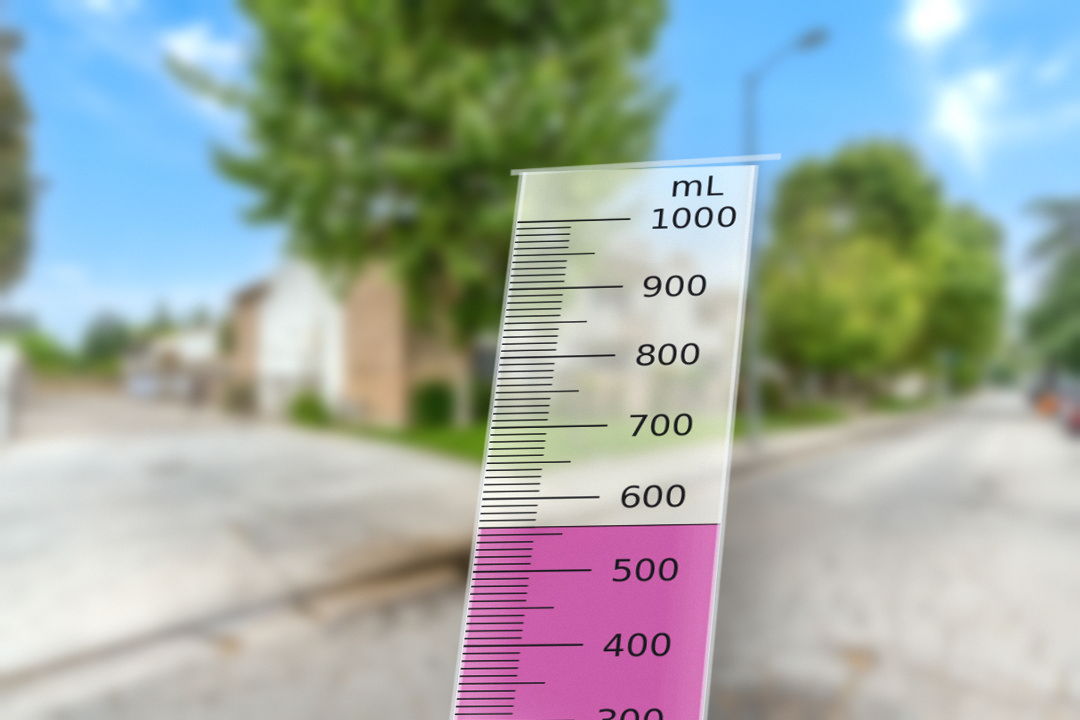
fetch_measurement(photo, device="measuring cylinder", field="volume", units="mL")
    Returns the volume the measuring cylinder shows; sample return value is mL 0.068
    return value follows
mL 560
